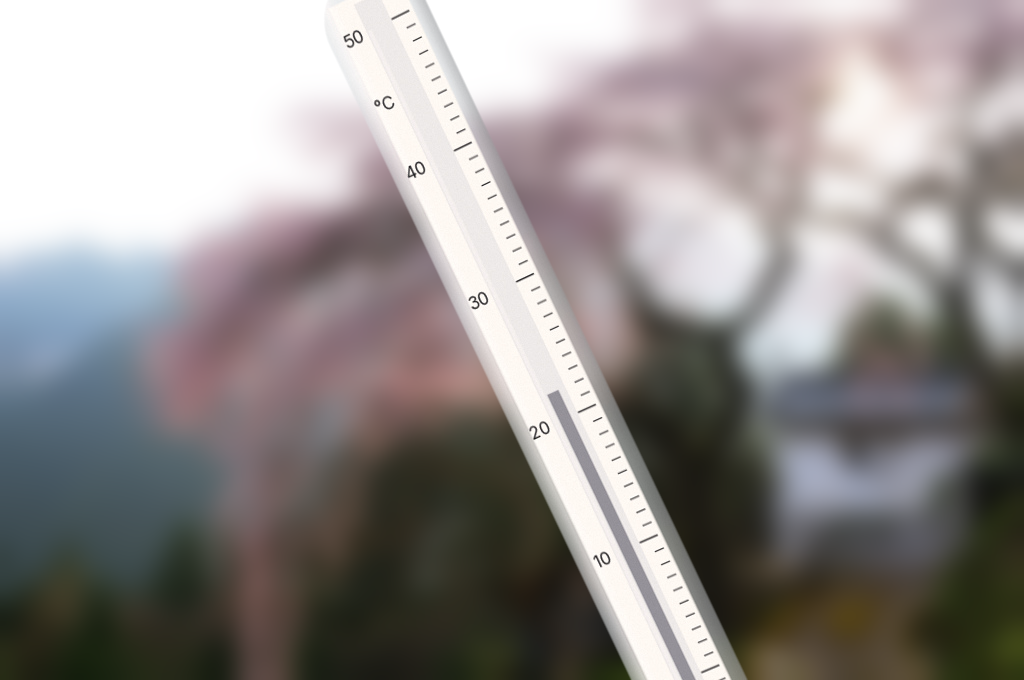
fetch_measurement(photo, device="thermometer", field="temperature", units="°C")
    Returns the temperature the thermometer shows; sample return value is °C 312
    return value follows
°C 22
